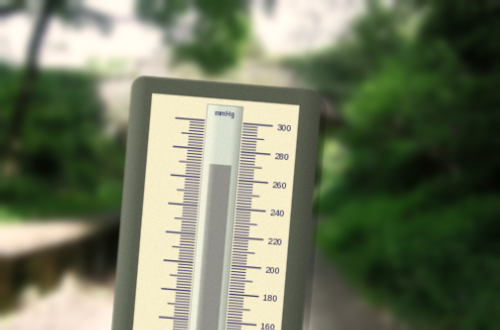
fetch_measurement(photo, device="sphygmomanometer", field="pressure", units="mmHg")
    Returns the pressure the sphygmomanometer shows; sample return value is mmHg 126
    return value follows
mmHg 270
